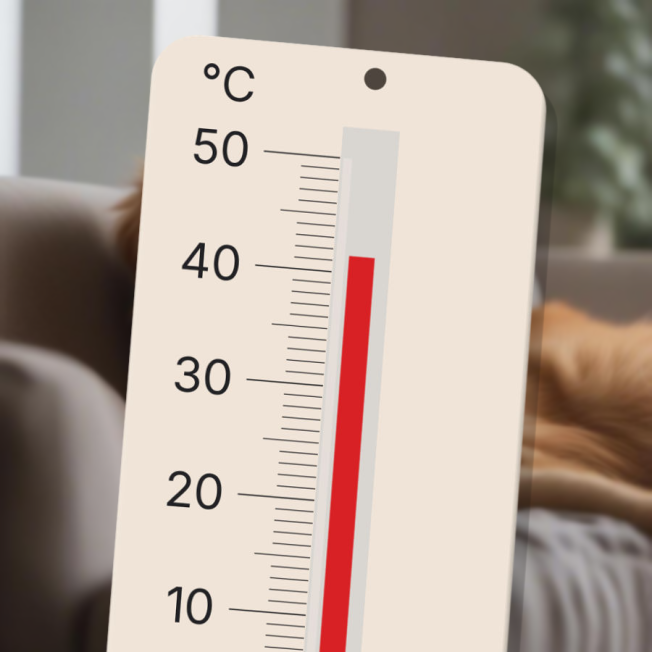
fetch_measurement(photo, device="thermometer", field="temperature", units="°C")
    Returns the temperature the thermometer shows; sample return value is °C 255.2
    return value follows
°C 41.5
